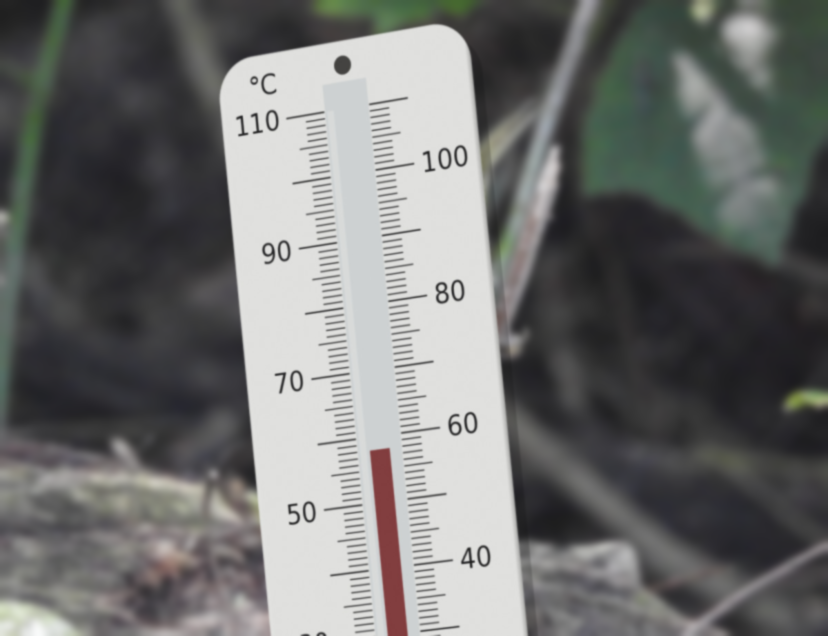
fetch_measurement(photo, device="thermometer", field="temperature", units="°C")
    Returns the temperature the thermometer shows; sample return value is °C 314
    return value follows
°C 58
